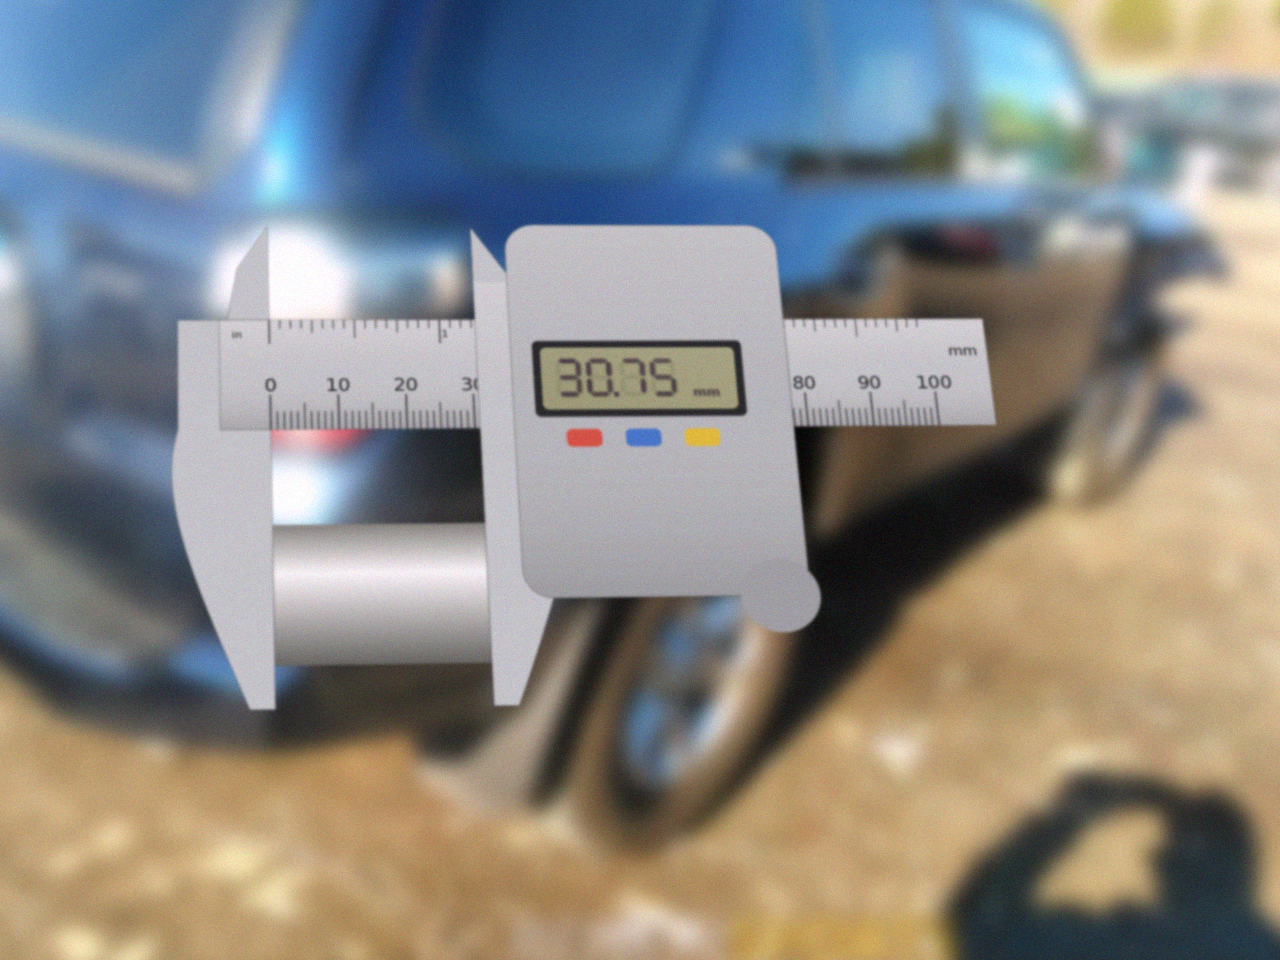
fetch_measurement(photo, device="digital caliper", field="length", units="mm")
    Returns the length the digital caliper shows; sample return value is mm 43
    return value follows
mm 30.75
